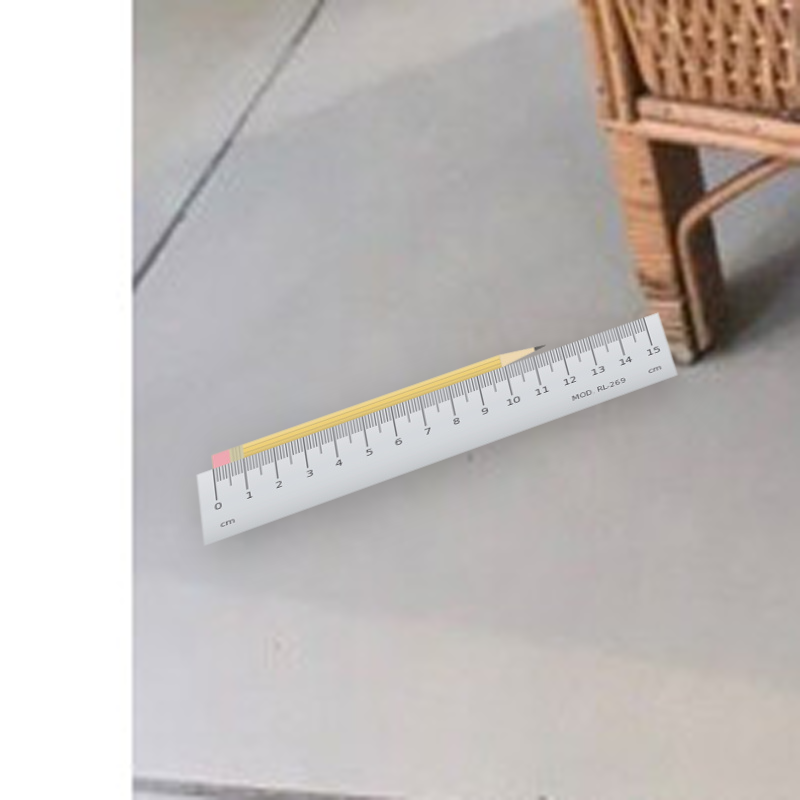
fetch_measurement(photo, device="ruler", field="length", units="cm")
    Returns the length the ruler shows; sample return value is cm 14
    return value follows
cm 11.5
